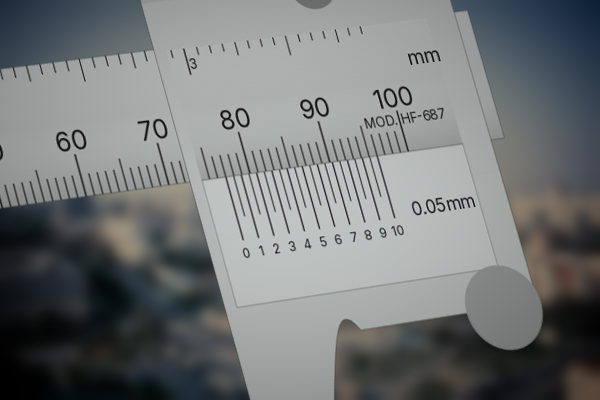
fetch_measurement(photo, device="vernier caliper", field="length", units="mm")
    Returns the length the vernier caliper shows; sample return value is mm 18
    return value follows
mm 77.0
